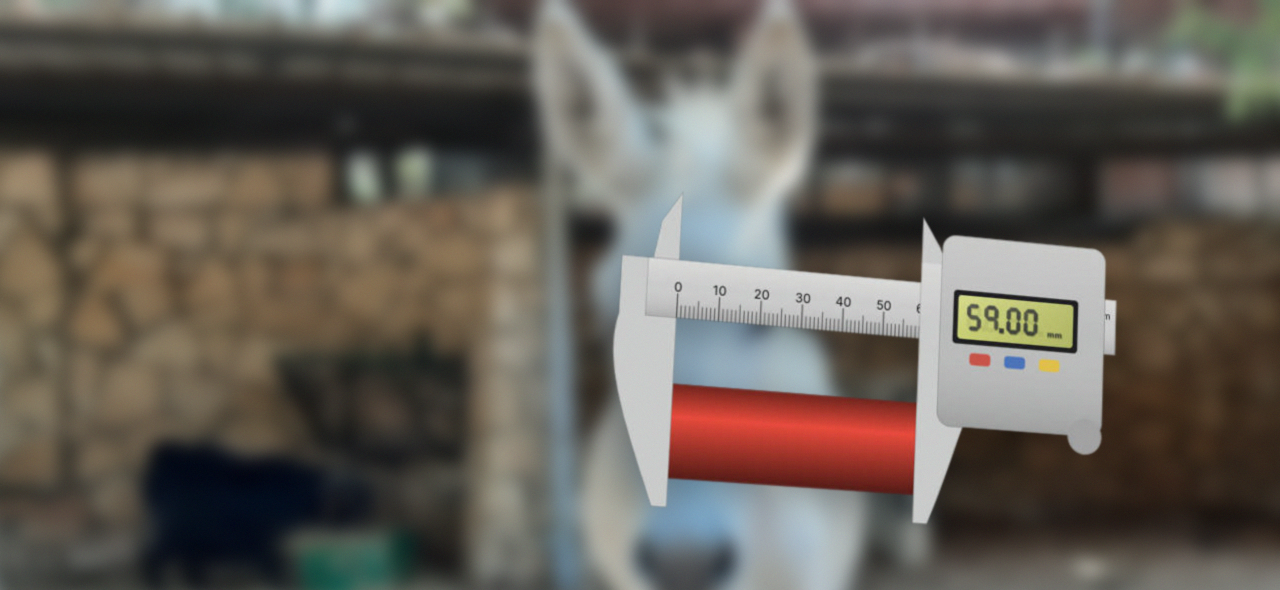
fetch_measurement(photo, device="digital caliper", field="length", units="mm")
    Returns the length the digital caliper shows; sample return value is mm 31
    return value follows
mm 59.00
